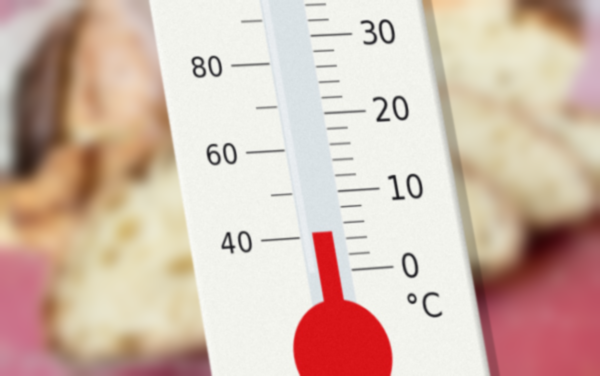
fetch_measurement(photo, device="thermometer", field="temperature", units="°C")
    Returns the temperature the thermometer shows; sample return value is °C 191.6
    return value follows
°C 5
